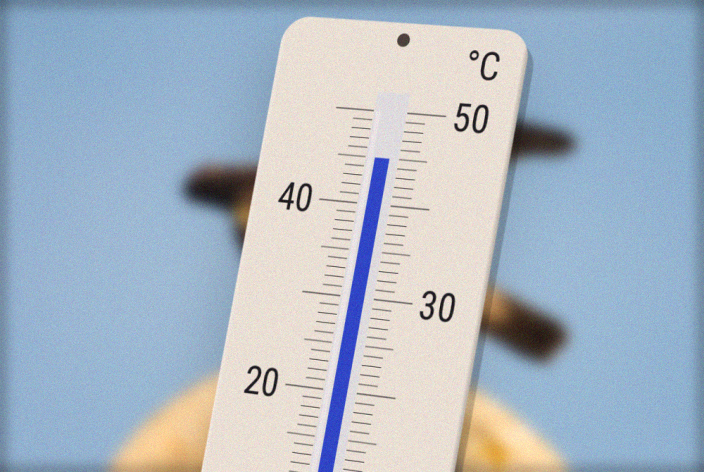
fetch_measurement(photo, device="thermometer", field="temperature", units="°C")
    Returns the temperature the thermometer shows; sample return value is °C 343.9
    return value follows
°C 45
